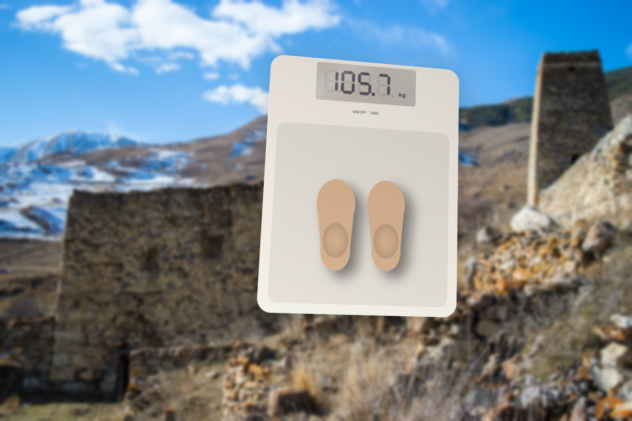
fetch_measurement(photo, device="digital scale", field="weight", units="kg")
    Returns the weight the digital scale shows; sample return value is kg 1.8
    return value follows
kg 105.7
